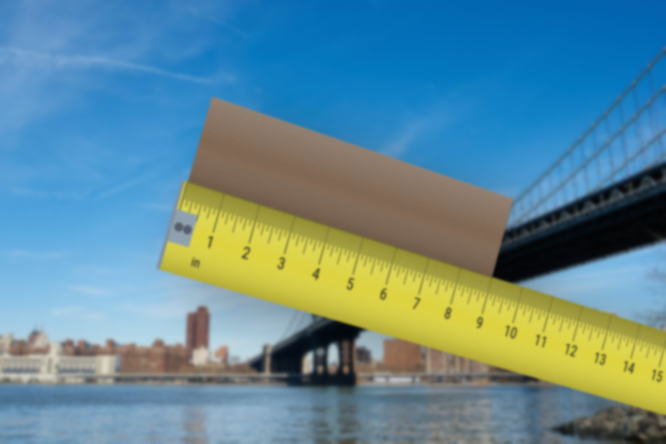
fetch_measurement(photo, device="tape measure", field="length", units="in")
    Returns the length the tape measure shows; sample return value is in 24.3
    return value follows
in 9
